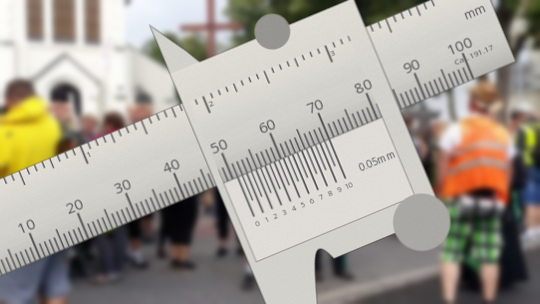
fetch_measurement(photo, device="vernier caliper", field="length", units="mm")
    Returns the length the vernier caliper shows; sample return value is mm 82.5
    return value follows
mm 51.0
